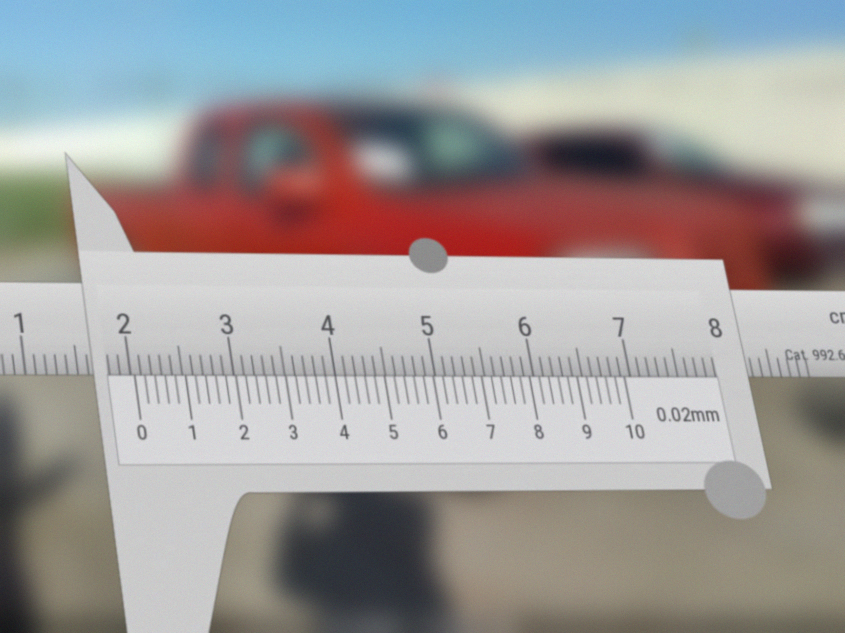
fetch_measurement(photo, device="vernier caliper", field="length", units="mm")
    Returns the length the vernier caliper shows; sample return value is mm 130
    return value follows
mm 20.4
